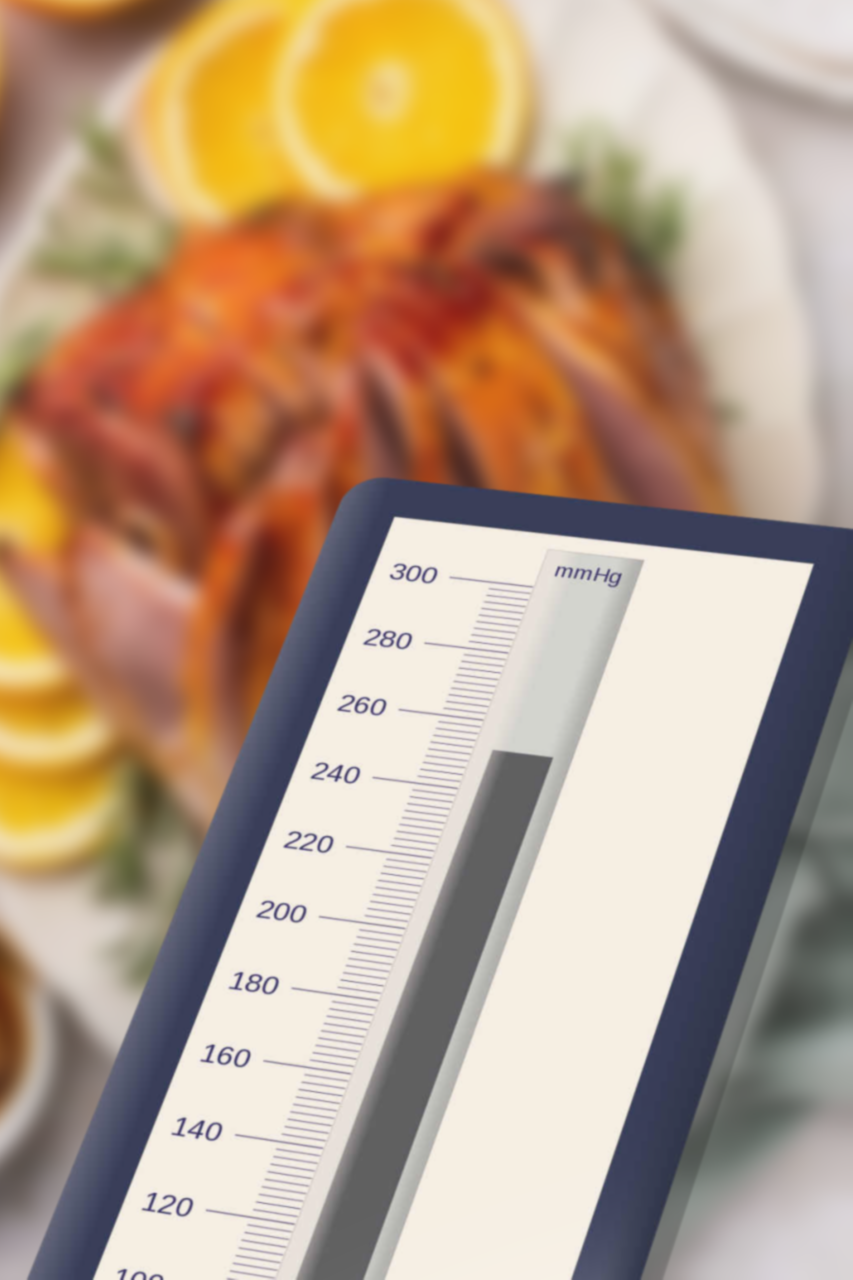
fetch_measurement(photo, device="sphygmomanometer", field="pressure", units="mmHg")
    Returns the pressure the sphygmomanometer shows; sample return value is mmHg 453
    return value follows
mmHg 252
